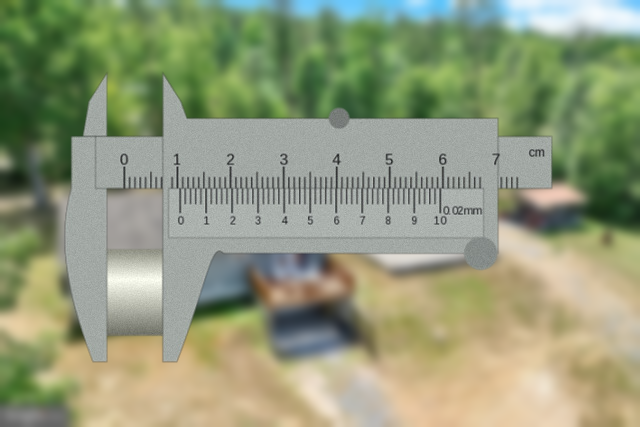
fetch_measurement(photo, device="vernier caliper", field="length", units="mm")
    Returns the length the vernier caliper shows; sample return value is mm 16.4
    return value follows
mm 10.5
